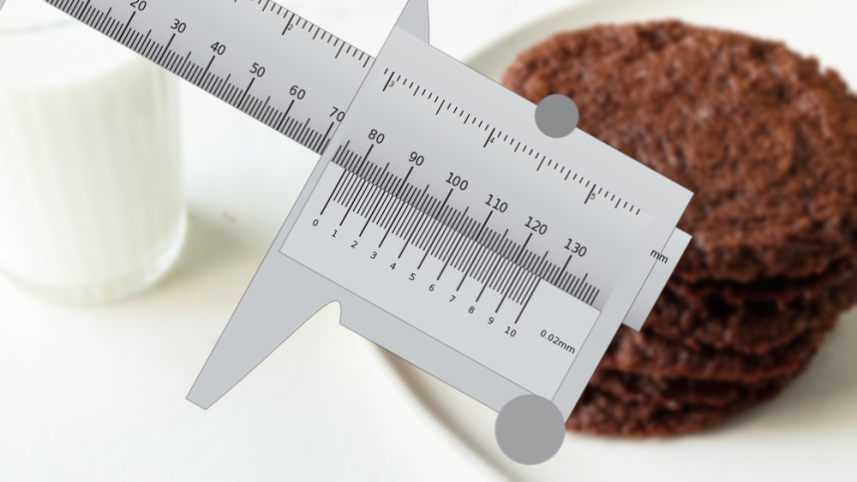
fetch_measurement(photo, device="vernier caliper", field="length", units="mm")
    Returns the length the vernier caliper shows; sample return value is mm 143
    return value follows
mm 77.5
